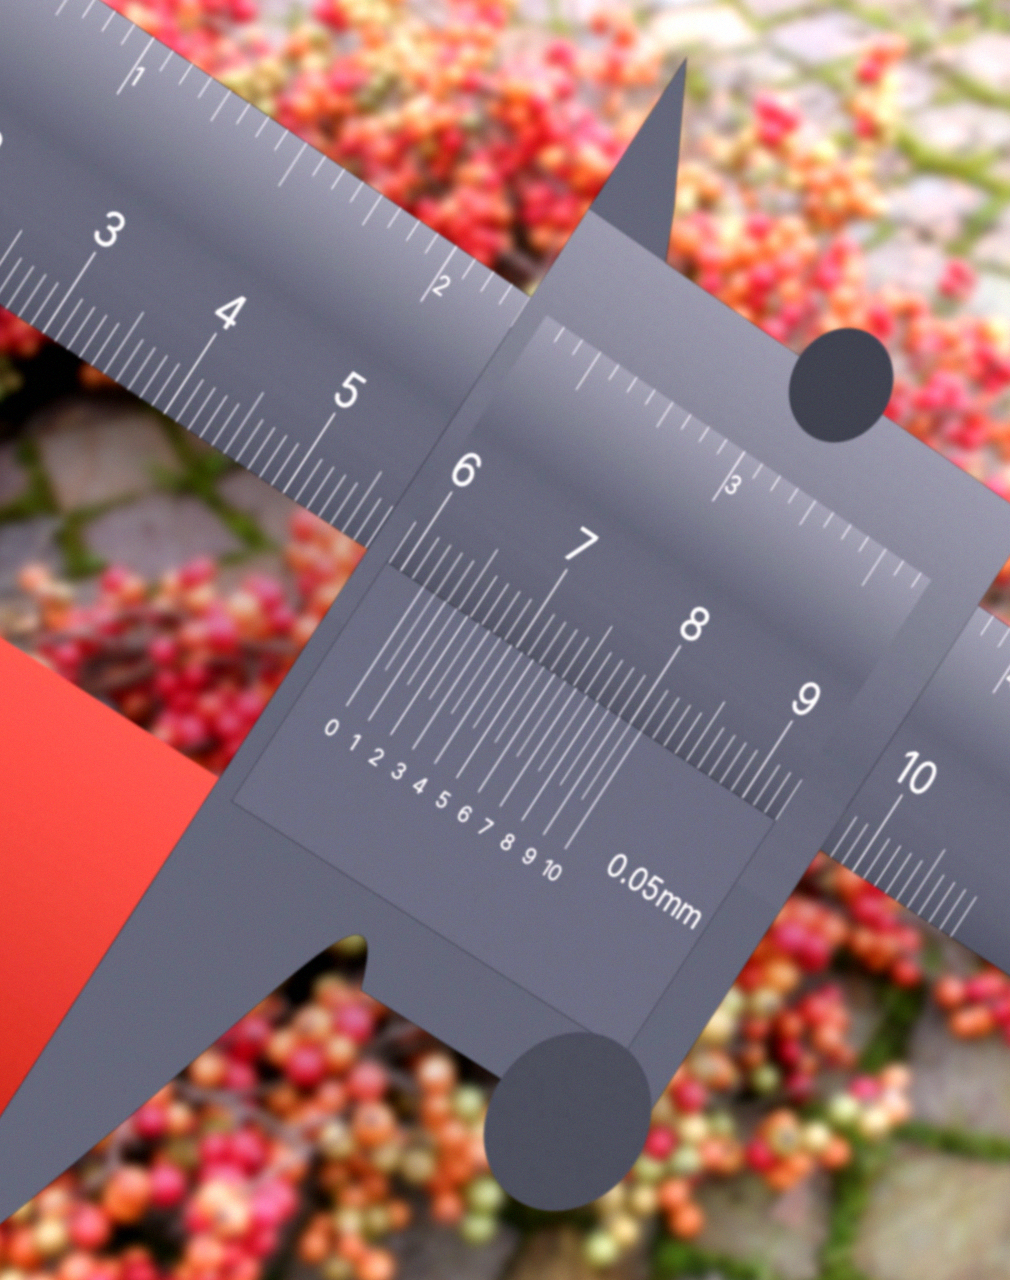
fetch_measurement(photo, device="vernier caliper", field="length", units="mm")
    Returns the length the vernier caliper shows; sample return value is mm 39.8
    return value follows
mm 62.0
